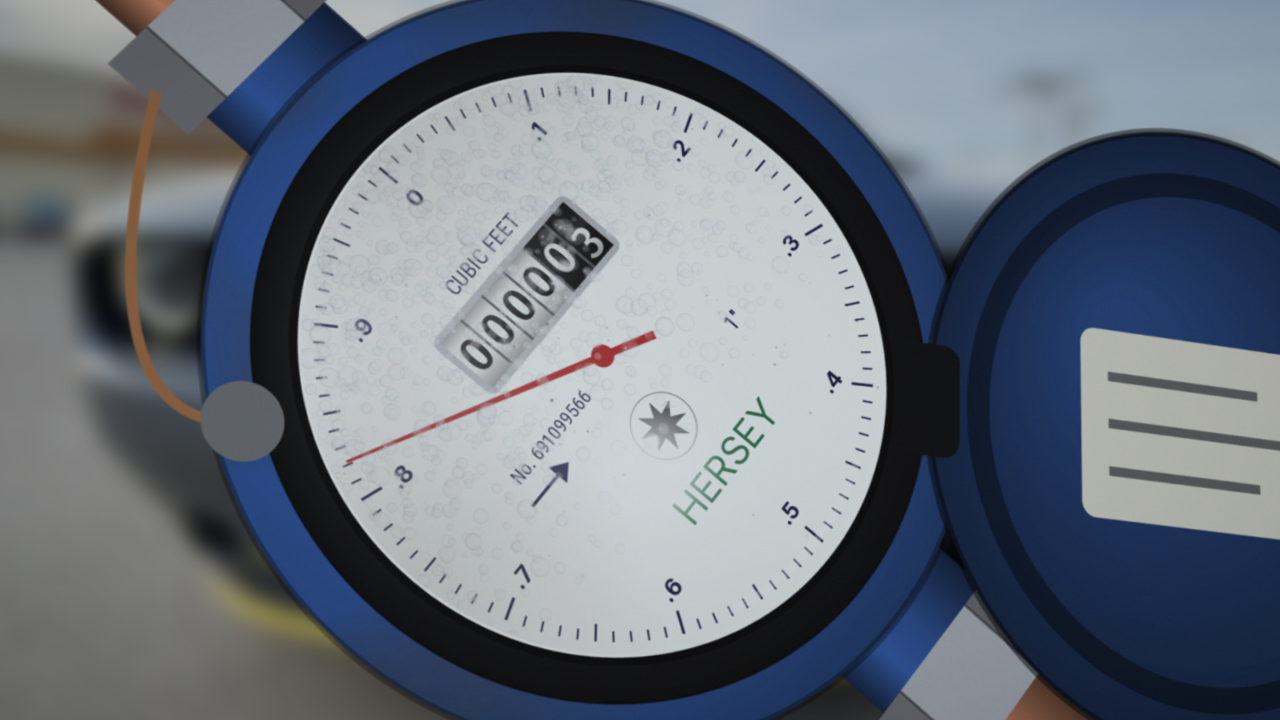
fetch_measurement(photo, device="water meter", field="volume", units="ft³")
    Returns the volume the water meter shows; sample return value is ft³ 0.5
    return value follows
ft³ 2.82
